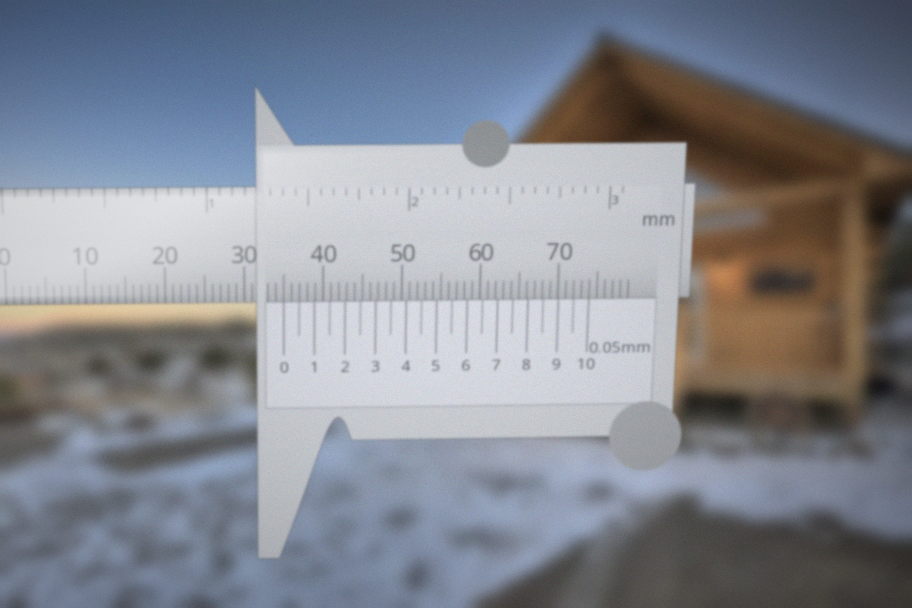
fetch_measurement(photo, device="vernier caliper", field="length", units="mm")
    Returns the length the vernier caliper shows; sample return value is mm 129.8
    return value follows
mm 35.0
